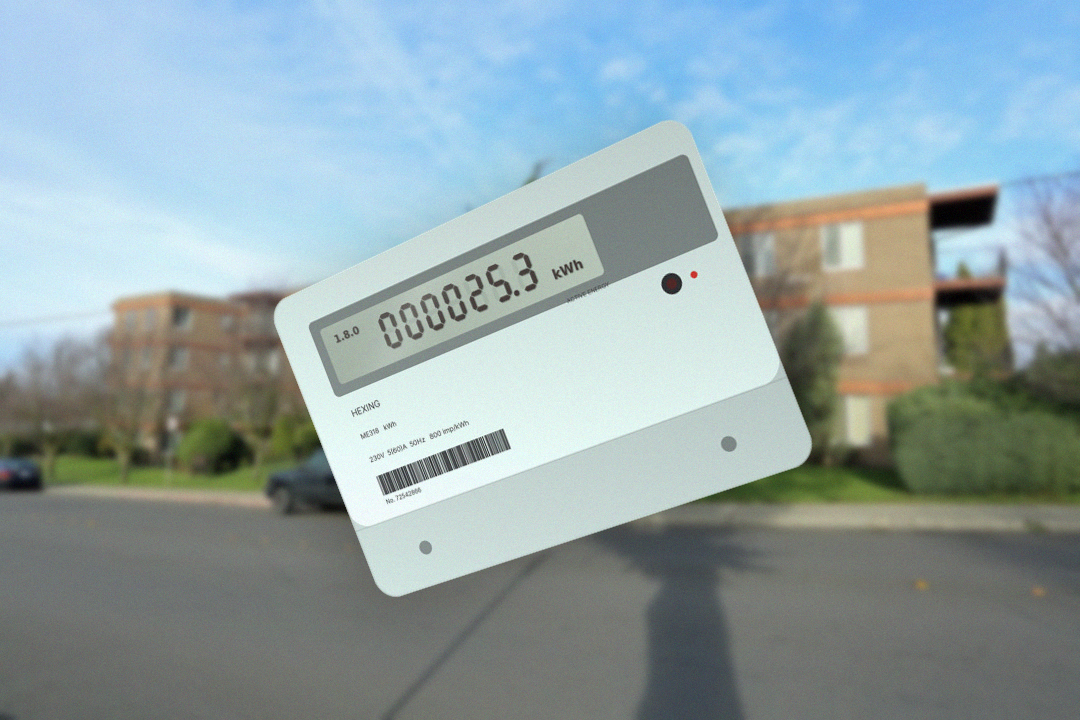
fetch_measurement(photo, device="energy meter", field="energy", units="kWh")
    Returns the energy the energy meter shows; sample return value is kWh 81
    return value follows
kWh 25.3
